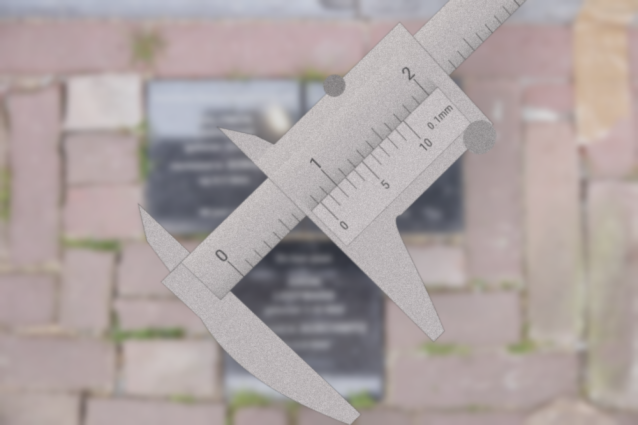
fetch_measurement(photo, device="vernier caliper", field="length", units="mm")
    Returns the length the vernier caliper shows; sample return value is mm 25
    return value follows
mm 8.2
